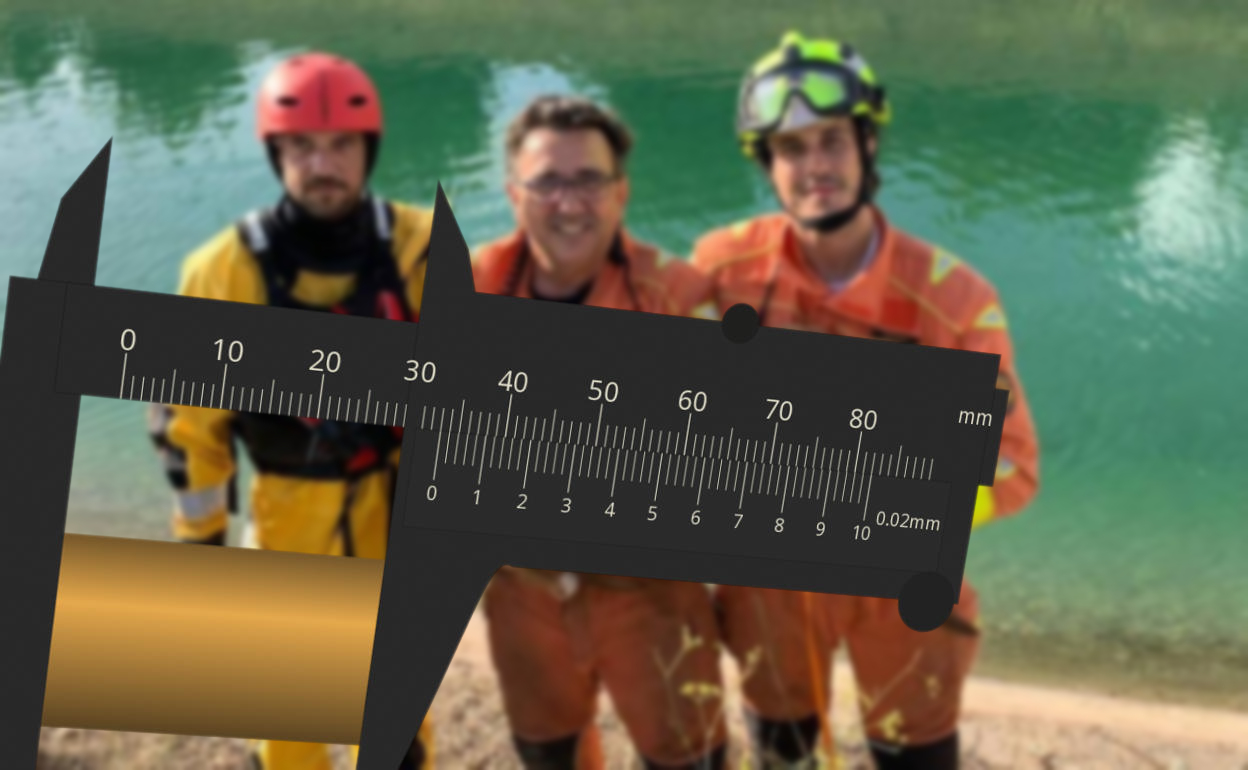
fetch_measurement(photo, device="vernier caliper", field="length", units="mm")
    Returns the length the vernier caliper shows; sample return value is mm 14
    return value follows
mm 33.0
